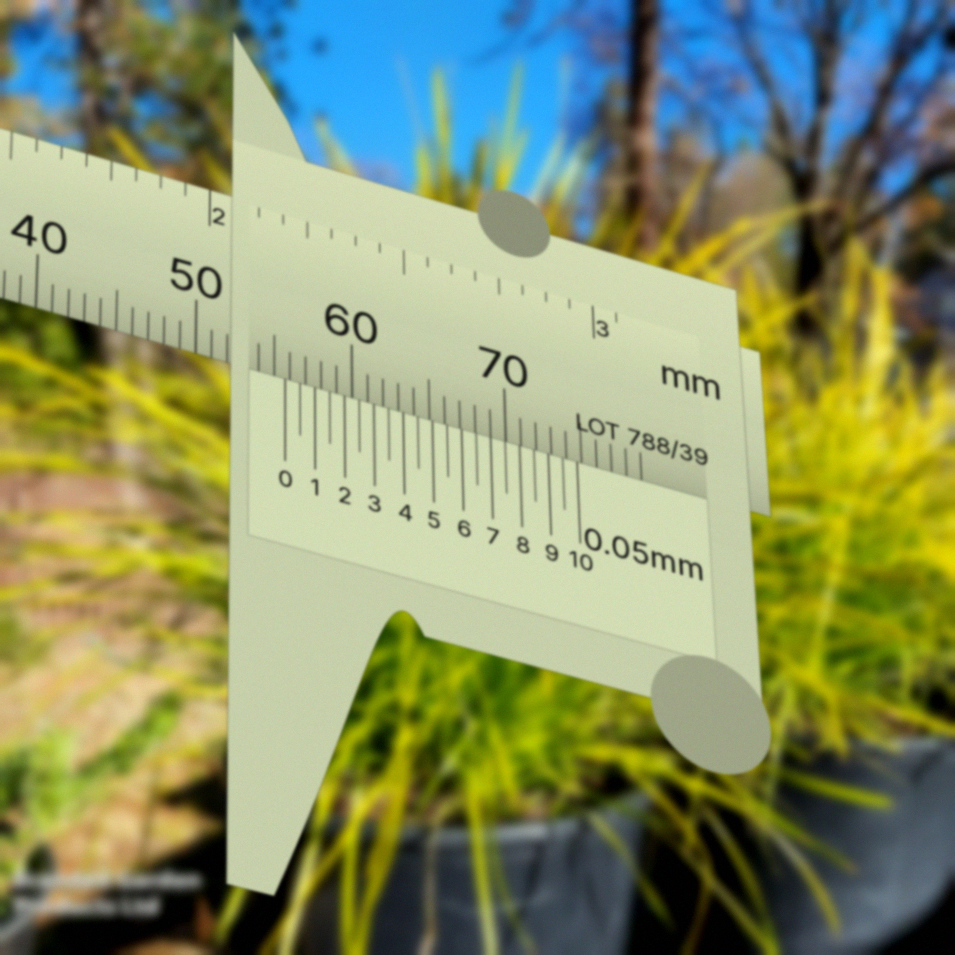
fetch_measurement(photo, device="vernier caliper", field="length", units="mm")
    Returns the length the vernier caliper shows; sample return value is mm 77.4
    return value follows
mm 55.7
